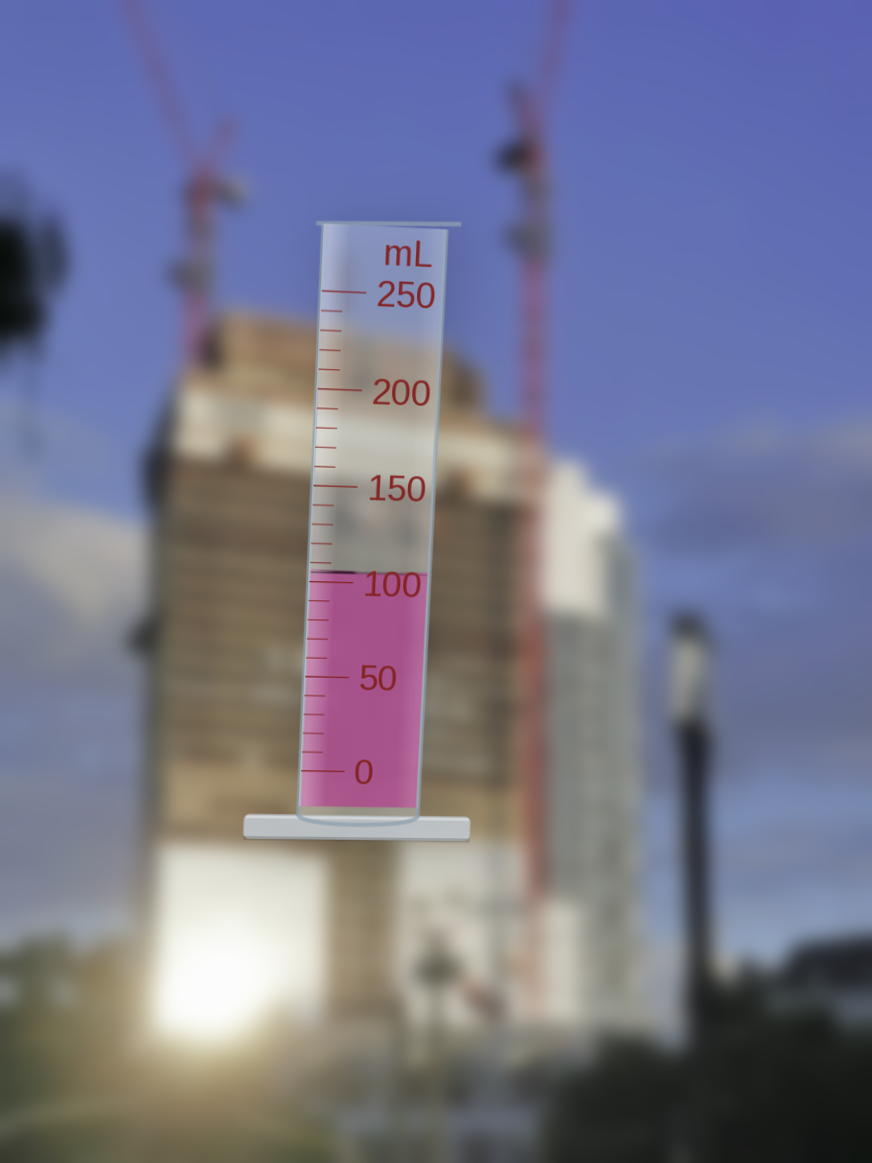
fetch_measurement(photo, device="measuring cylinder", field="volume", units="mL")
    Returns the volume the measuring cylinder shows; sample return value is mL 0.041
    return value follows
mL 105
